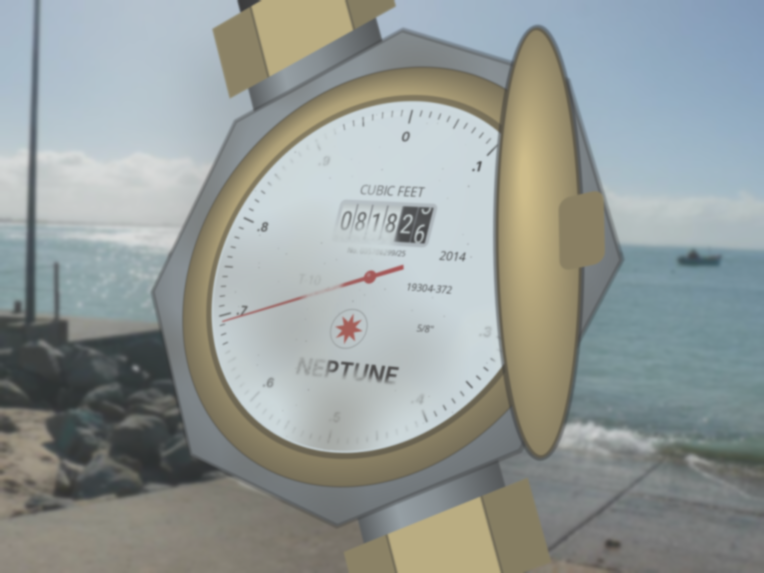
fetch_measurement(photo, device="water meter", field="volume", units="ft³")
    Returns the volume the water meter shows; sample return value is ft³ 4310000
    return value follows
ft³ 81825.69
